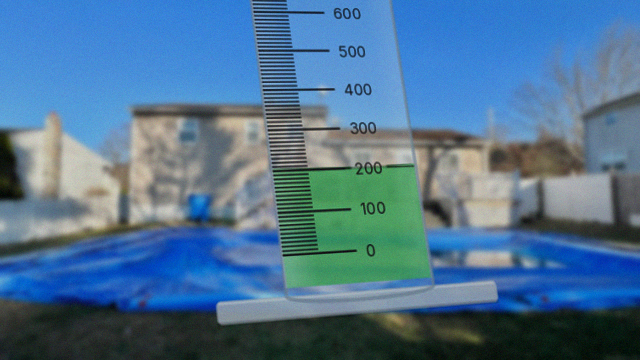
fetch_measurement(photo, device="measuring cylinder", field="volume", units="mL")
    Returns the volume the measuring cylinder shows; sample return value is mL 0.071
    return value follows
mL 200
